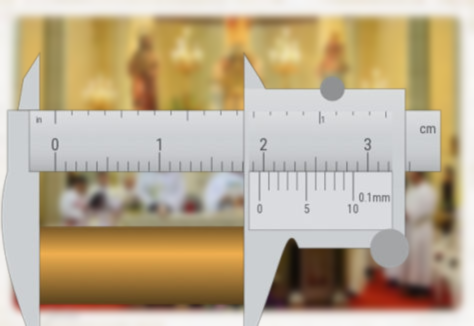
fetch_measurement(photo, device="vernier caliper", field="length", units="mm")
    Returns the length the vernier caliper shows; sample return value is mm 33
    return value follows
mm 19.6
